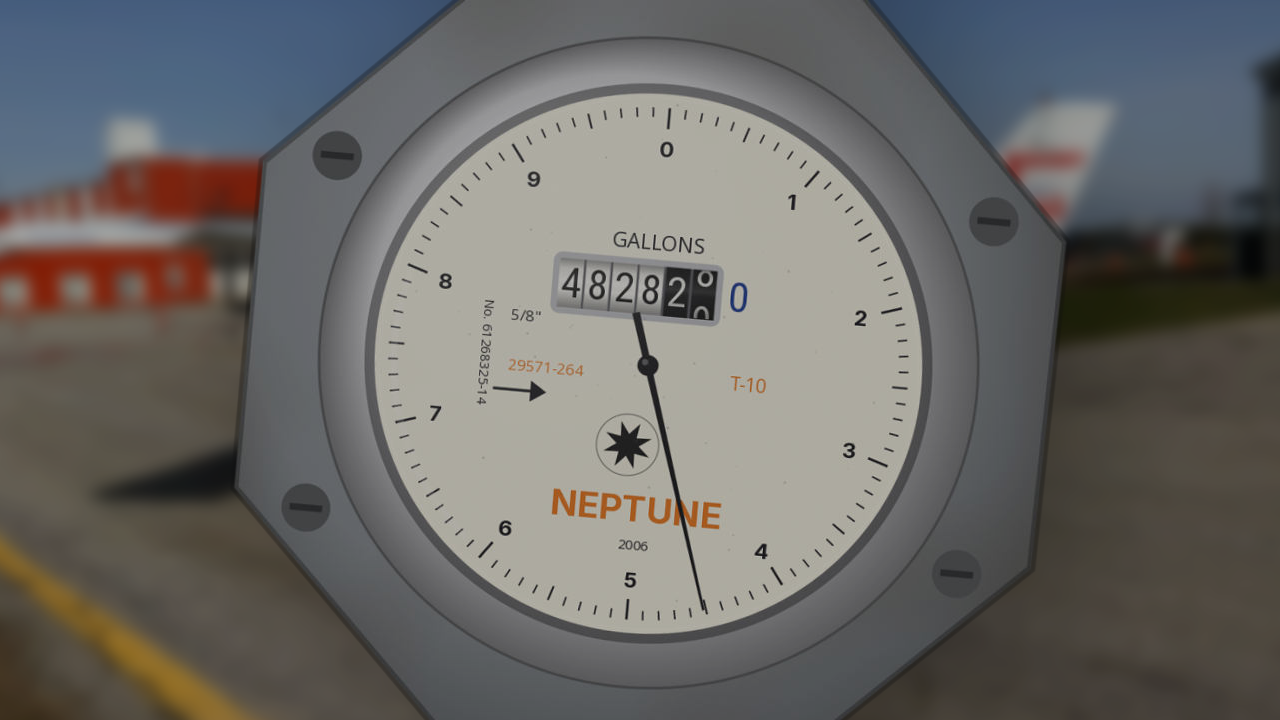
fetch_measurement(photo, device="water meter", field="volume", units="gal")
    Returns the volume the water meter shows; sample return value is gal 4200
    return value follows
gal 4828284.5
